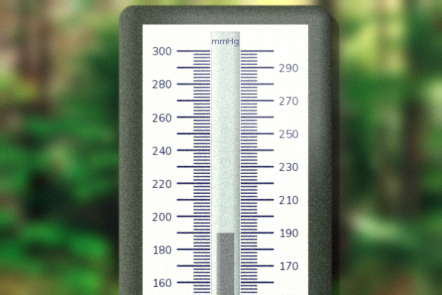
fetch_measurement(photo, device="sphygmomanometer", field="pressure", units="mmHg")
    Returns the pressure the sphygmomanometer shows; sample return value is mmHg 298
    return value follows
mmHg 190
